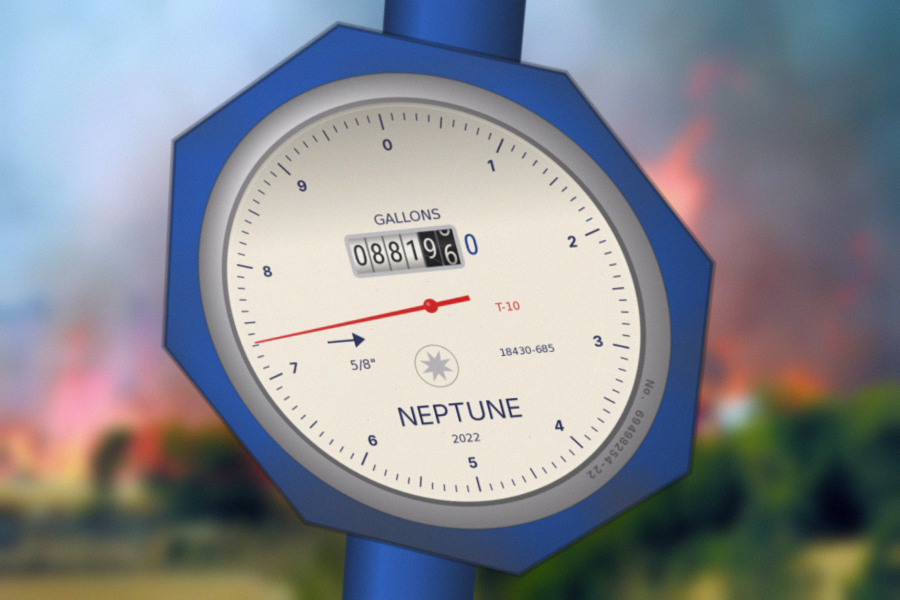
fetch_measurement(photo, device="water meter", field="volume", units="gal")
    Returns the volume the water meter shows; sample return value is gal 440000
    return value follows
gal 881957.3
